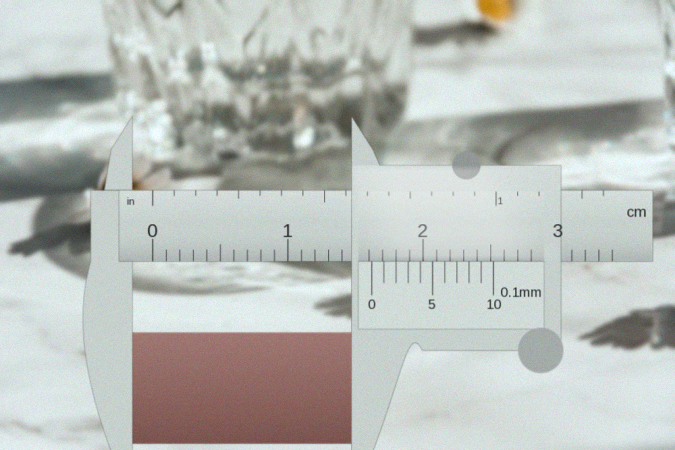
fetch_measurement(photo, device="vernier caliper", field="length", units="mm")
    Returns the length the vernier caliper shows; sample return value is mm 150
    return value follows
mm 16.2
